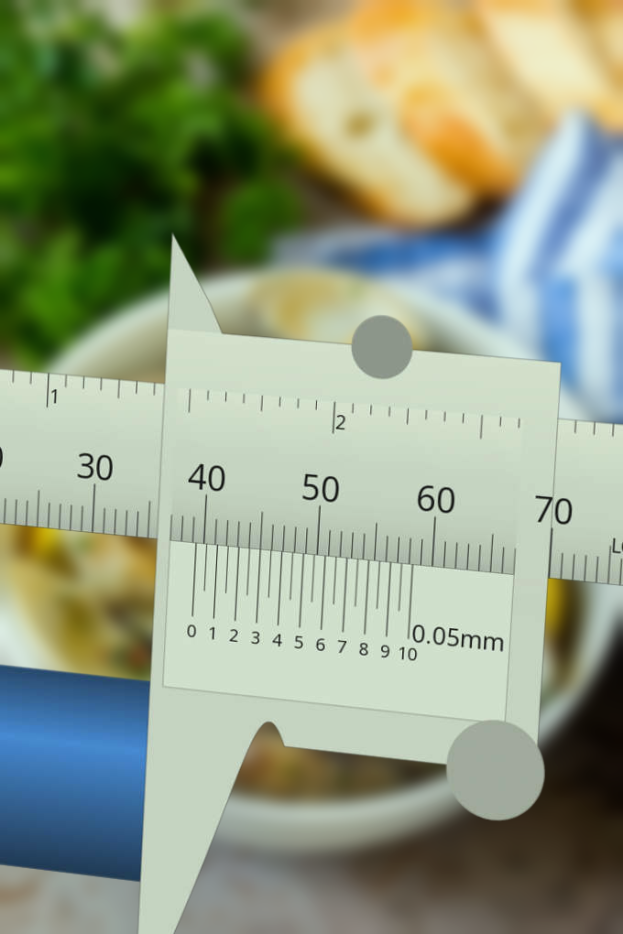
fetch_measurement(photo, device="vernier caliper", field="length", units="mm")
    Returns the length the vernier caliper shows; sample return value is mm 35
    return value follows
mm 39.3
